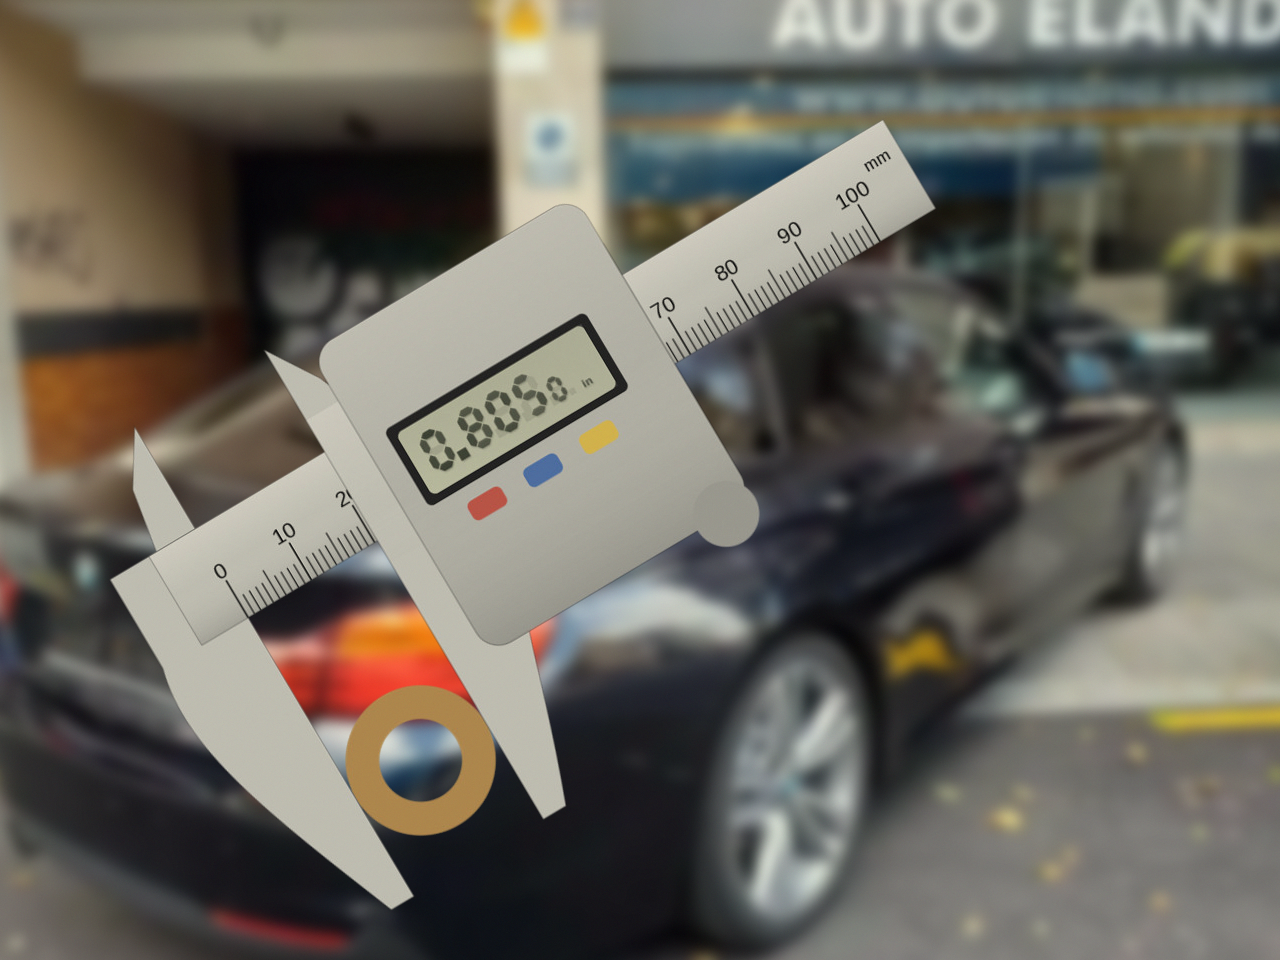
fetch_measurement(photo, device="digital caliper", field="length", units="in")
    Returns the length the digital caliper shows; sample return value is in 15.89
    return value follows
in 0.8050
